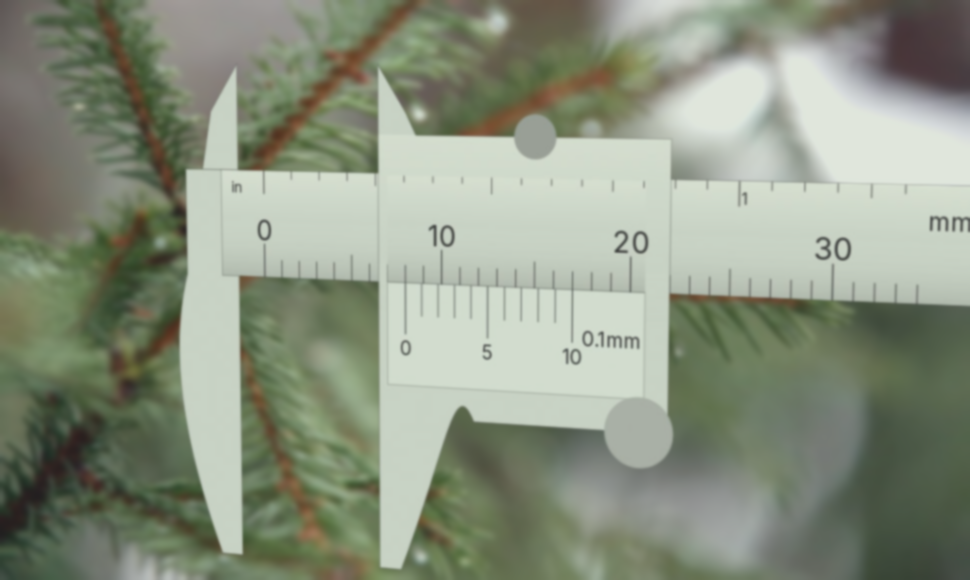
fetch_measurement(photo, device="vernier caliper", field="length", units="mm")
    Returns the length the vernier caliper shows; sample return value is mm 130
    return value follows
mm 8.0
